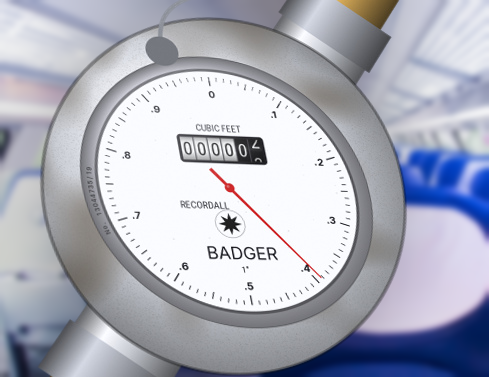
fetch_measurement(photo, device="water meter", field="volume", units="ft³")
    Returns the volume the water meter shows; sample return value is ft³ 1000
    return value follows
ft³ 2.39
